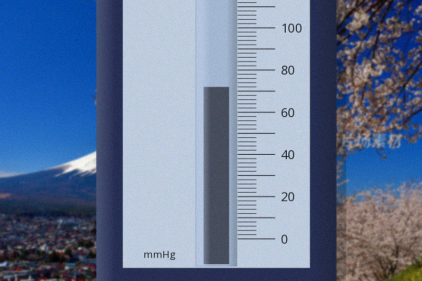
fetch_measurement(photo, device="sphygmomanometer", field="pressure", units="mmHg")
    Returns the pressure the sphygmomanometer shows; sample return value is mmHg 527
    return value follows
mmHg 72
